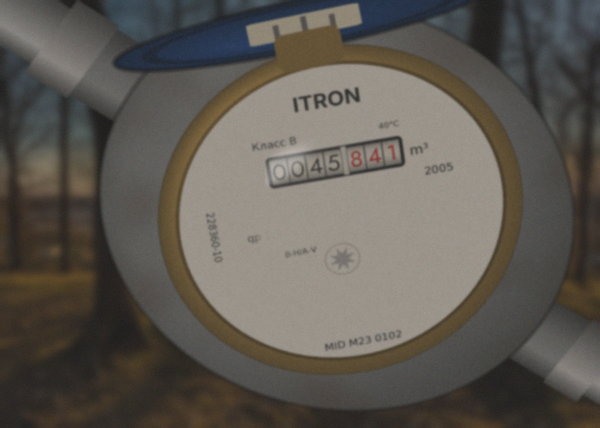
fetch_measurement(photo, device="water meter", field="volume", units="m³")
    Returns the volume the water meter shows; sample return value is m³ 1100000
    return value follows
m³ 45.841
